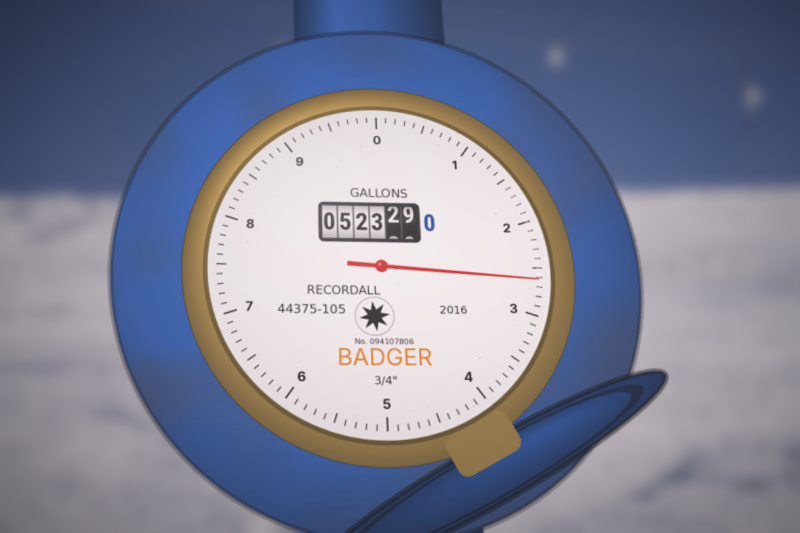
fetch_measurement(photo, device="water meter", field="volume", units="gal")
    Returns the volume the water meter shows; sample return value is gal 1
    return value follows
gal 523292.6
